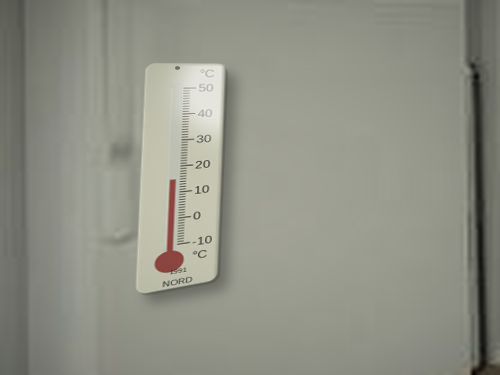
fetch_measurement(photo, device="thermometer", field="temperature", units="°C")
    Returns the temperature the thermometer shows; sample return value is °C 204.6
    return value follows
°C 15
